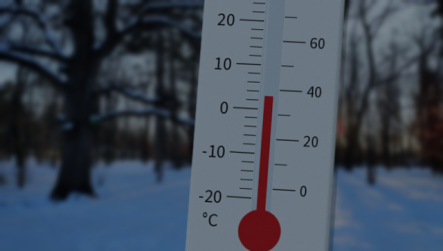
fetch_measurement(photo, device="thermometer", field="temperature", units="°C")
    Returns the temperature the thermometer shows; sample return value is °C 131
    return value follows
°C 3
